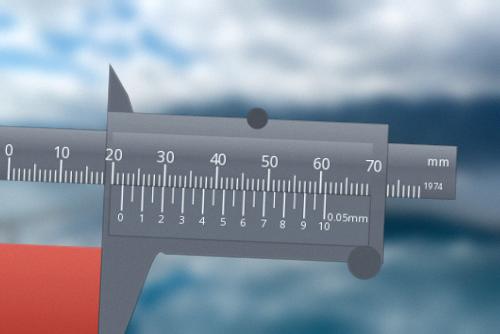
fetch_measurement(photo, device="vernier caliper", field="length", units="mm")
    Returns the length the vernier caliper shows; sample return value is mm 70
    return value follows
mm 22.0
